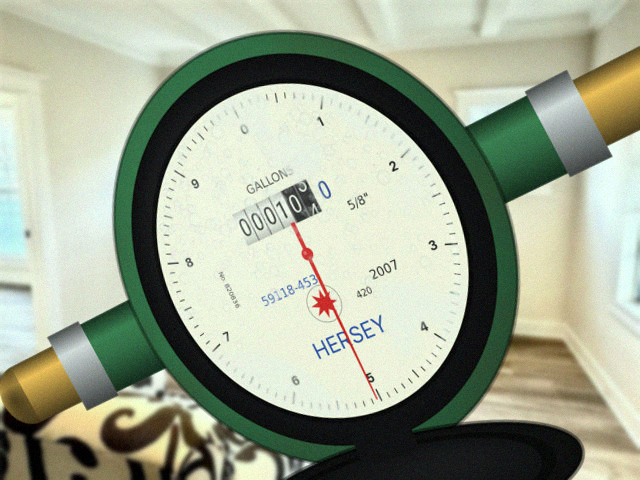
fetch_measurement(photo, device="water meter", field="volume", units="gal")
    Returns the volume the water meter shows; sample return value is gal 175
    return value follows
gal 1035.0
